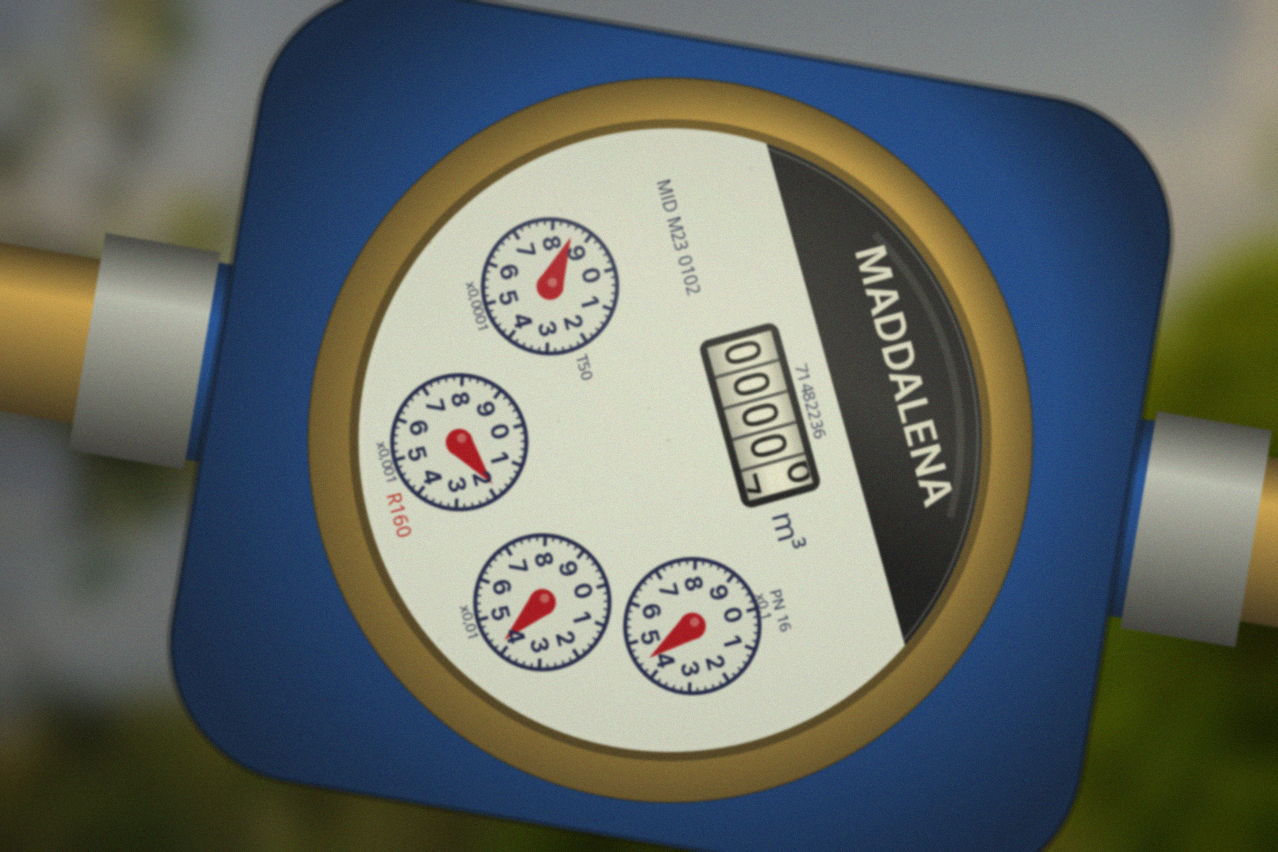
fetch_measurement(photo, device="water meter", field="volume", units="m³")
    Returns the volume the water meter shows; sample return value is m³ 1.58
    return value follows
m³ 6.4418
